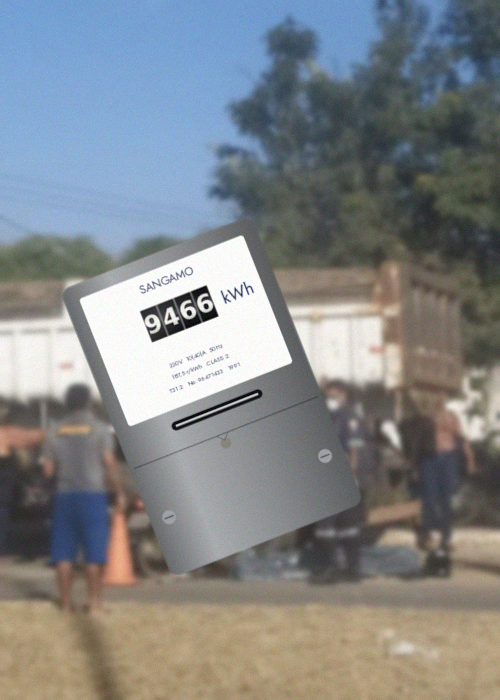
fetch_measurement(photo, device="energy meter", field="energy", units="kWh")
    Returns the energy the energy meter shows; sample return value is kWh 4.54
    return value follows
kWh 9466
